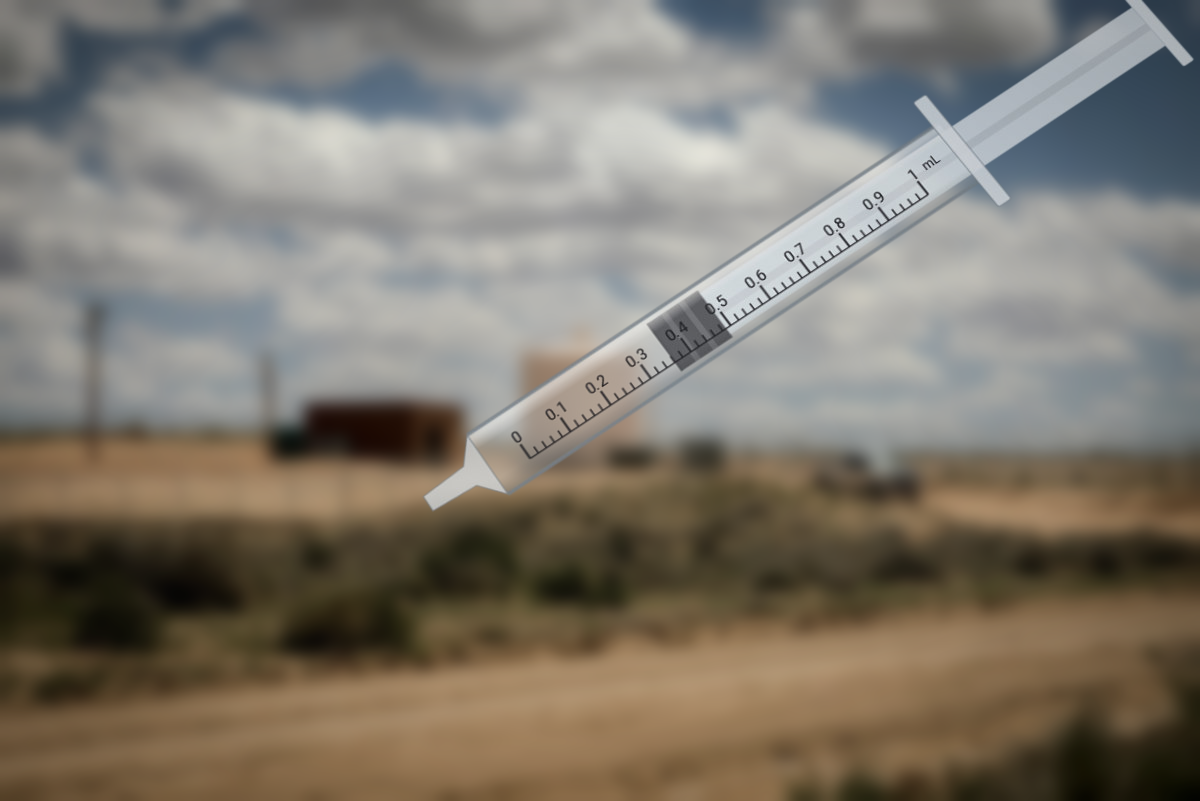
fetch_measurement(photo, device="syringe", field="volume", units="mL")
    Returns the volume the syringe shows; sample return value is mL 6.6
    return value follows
mL 0.36
